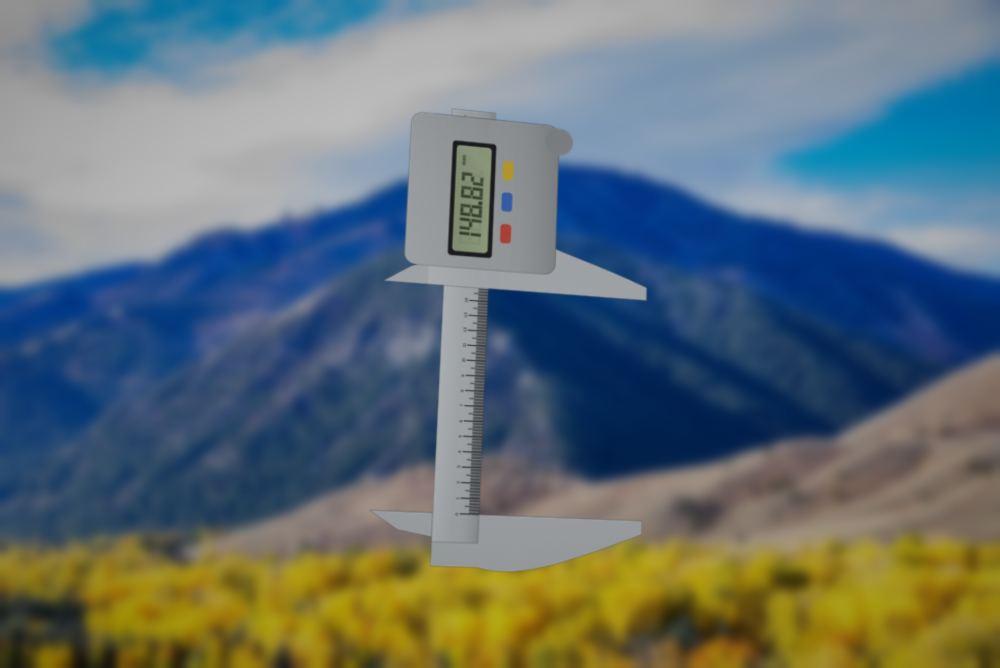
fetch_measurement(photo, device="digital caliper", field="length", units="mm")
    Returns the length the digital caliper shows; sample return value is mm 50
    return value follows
mm 148.82
